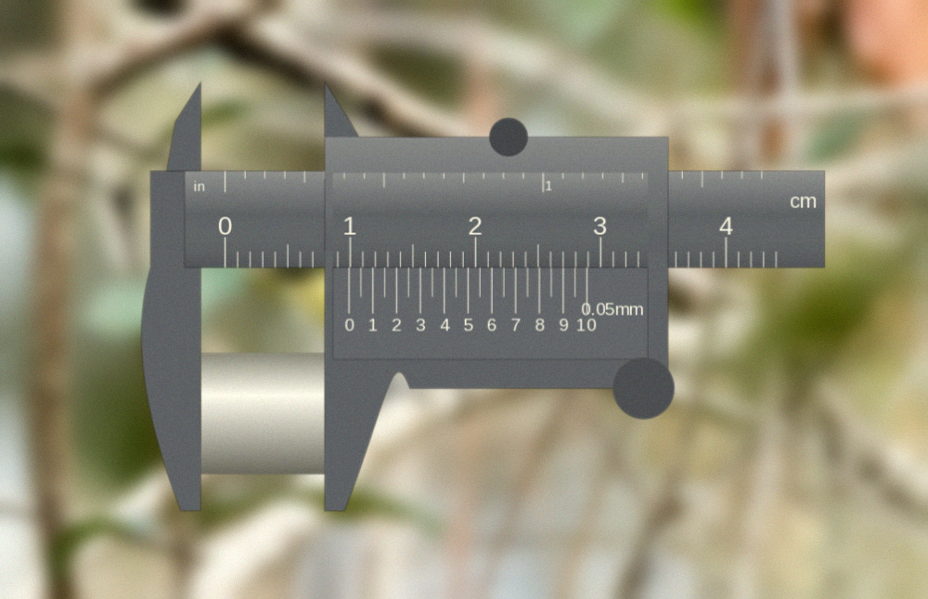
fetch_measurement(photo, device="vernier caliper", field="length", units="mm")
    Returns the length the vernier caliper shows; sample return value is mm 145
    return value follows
mm 9.9
